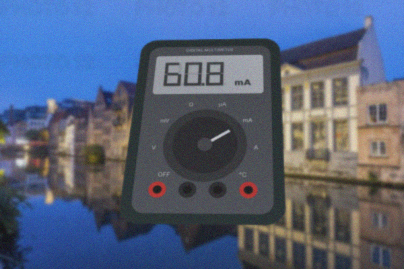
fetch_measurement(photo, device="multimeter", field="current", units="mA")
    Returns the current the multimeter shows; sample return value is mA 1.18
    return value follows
mA 60.8
